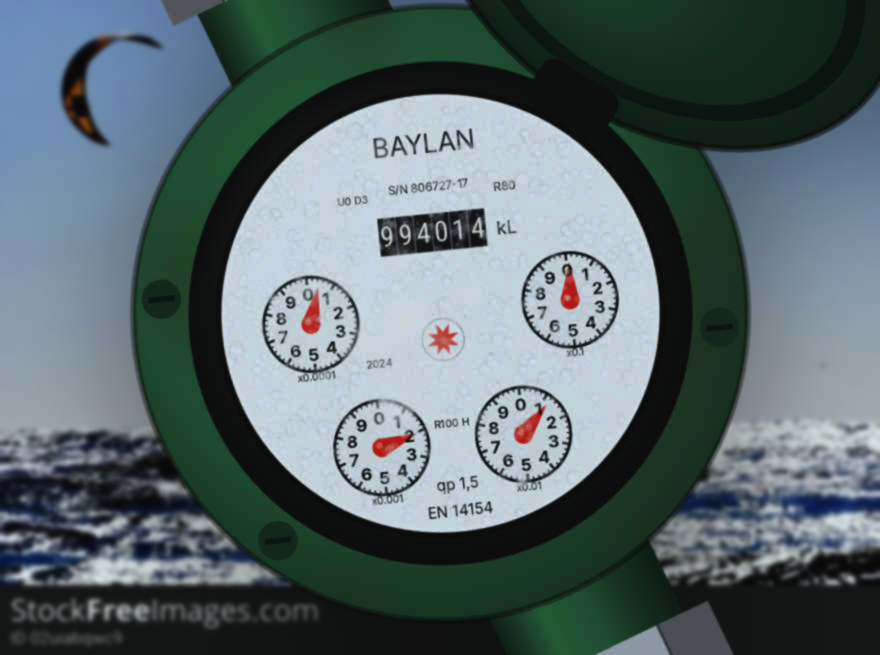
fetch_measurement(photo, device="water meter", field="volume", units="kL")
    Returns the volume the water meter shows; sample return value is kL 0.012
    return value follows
kL 994014.0120
